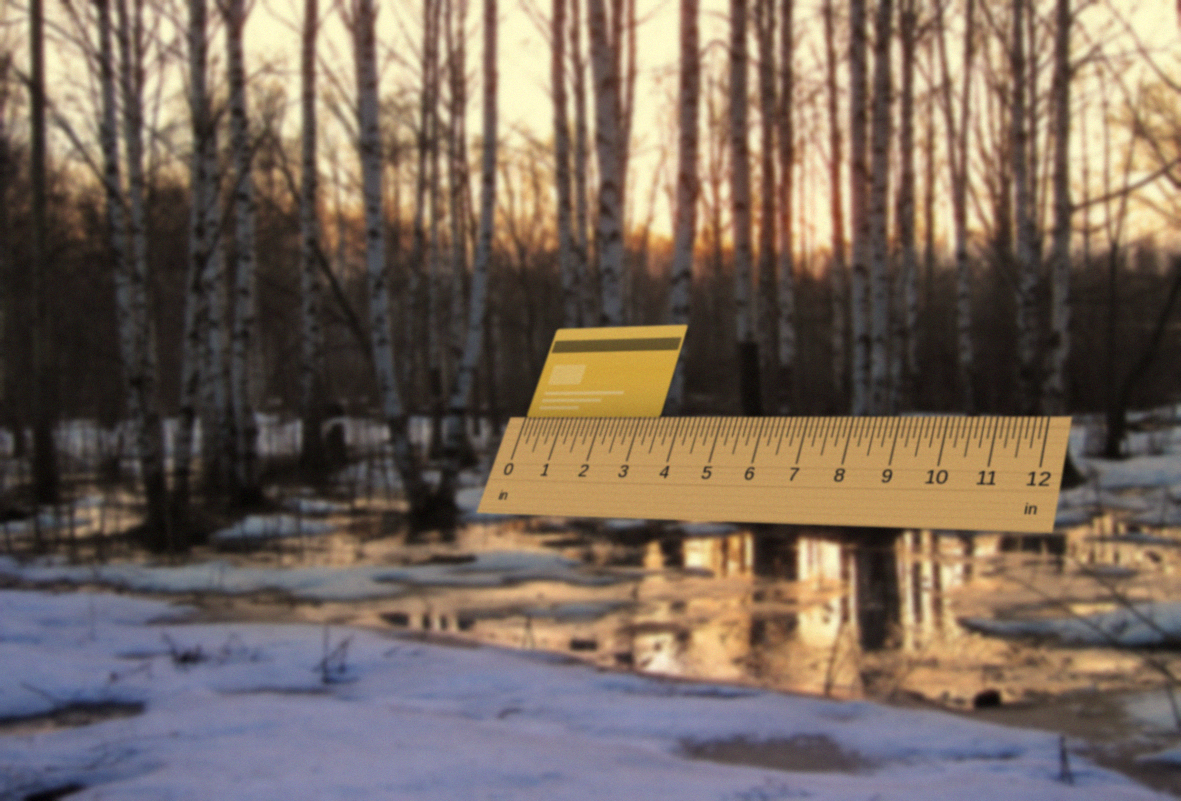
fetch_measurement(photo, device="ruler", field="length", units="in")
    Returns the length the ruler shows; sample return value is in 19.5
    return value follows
in 3.5
